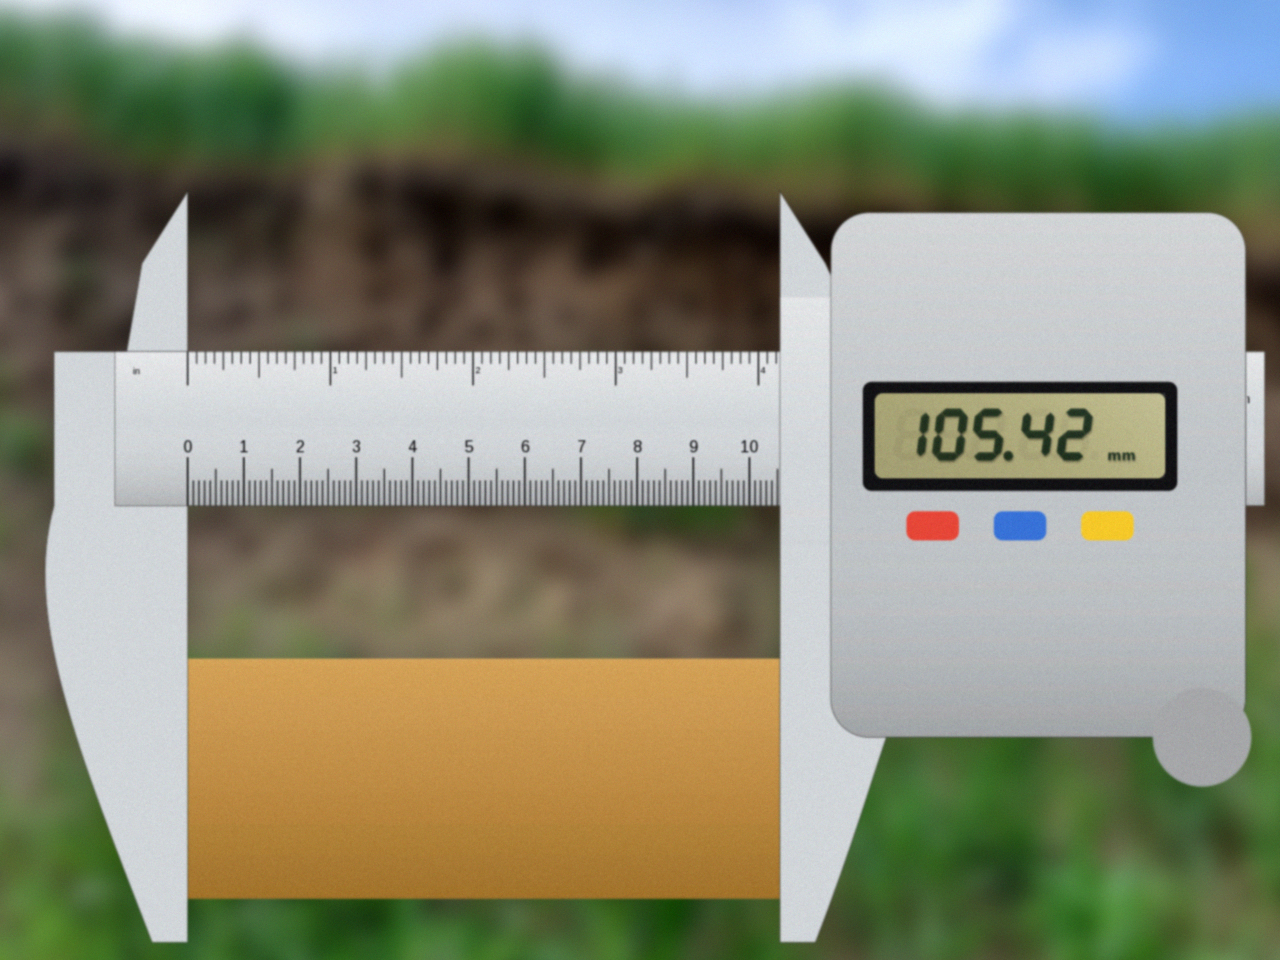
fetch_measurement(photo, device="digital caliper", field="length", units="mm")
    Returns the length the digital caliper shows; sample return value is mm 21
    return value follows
mm 105.42
